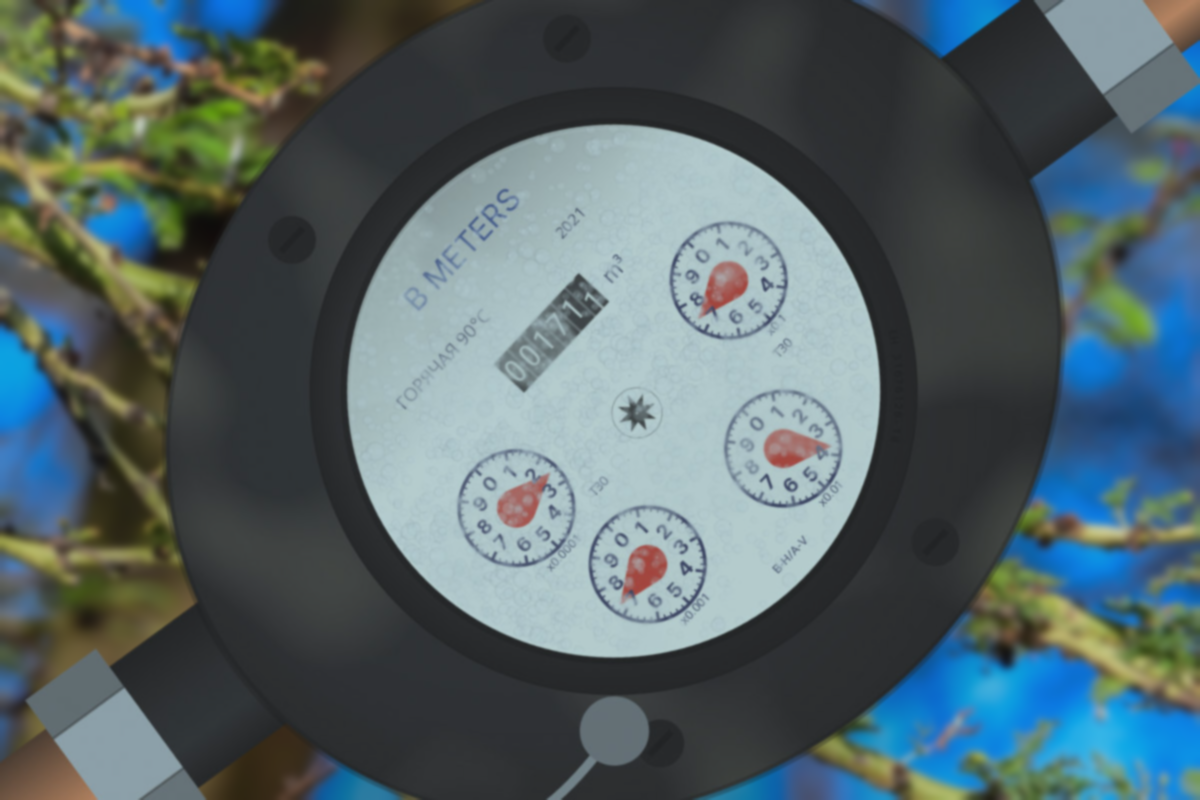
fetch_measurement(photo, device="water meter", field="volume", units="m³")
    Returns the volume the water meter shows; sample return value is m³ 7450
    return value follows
m³ 1710.7372
